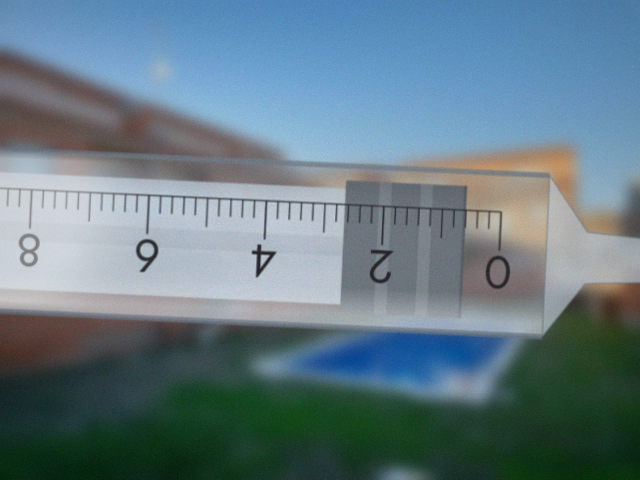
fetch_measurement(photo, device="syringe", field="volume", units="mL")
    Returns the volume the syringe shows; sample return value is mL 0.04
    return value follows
mL 0.6
